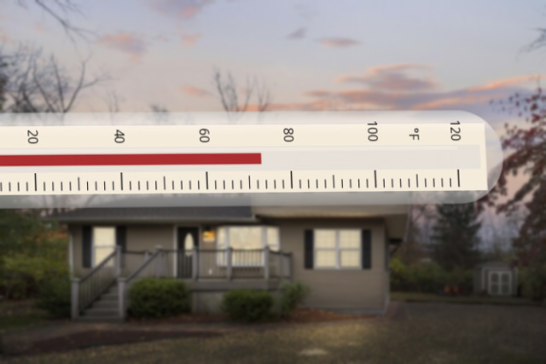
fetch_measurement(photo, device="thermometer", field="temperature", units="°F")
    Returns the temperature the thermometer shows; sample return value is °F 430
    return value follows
°F 73
